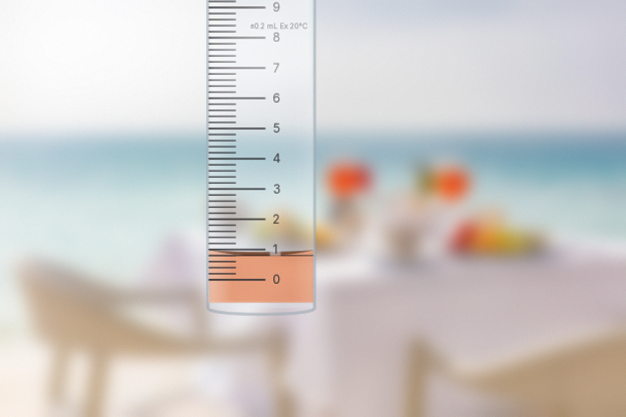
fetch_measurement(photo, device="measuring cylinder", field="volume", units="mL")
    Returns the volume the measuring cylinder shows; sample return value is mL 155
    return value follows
mL 0.8
